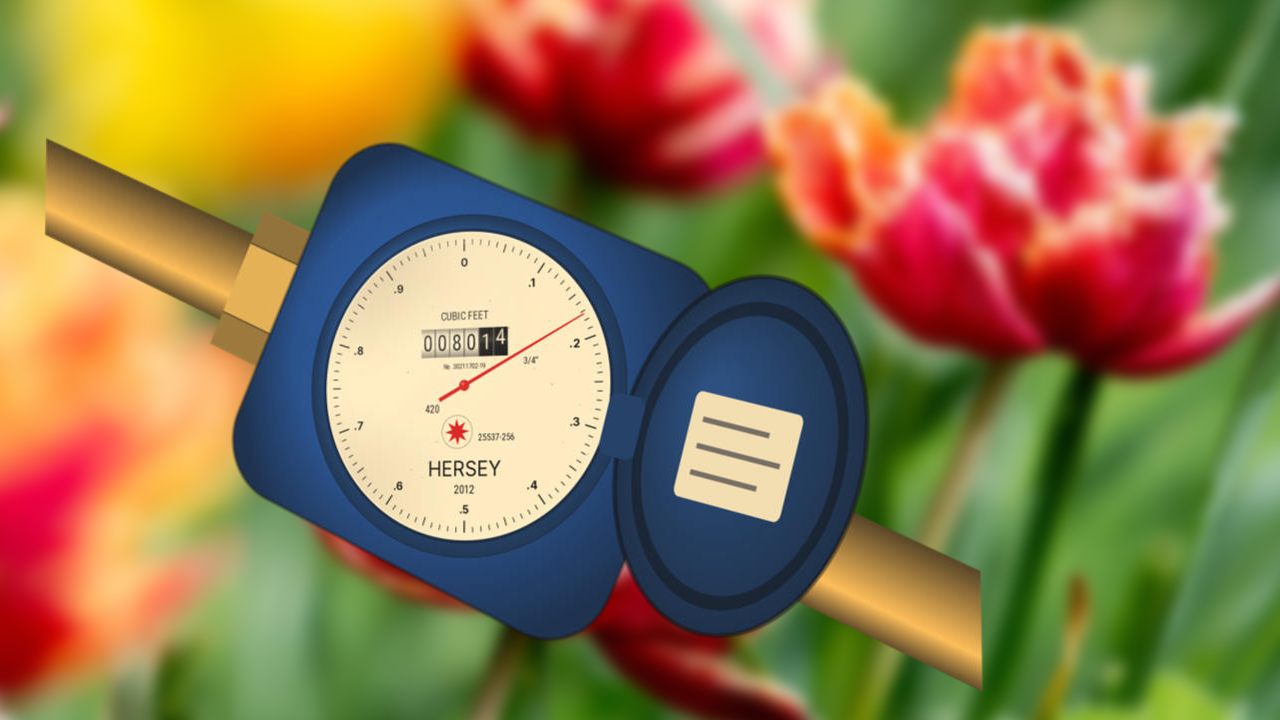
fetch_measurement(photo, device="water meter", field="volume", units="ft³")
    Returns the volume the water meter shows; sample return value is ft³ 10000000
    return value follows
ft³ 8014.17
